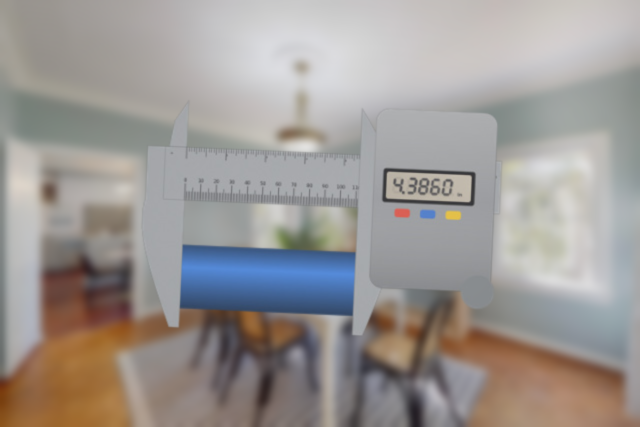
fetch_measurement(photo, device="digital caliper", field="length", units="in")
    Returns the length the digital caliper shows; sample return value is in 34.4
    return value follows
in 4.3860
